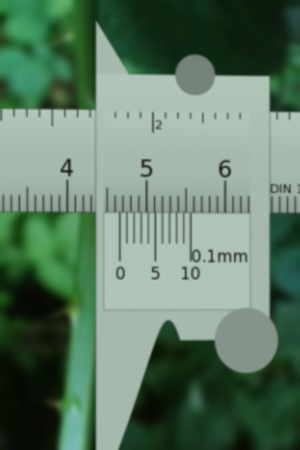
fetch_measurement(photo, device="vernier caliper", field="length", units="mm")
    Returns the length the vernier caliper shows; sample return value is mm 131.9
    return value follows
mm 46.6
